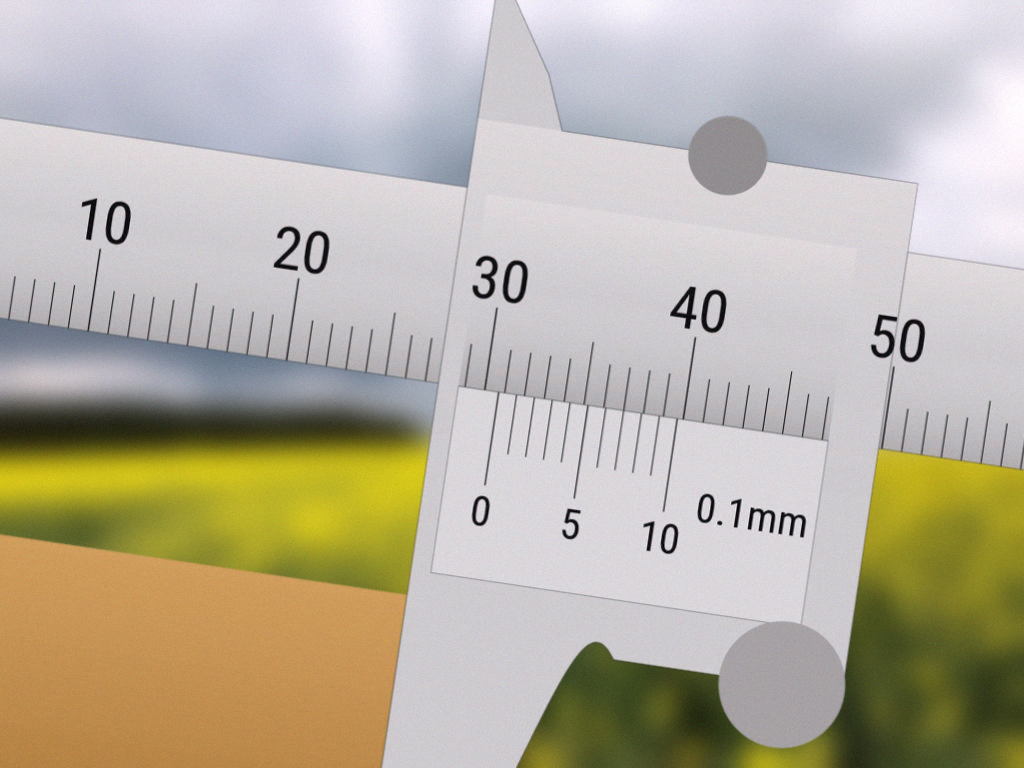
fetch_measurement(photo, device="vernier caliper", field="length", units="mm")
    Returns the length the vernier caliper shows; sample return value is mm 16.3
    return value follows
mm 30.7
